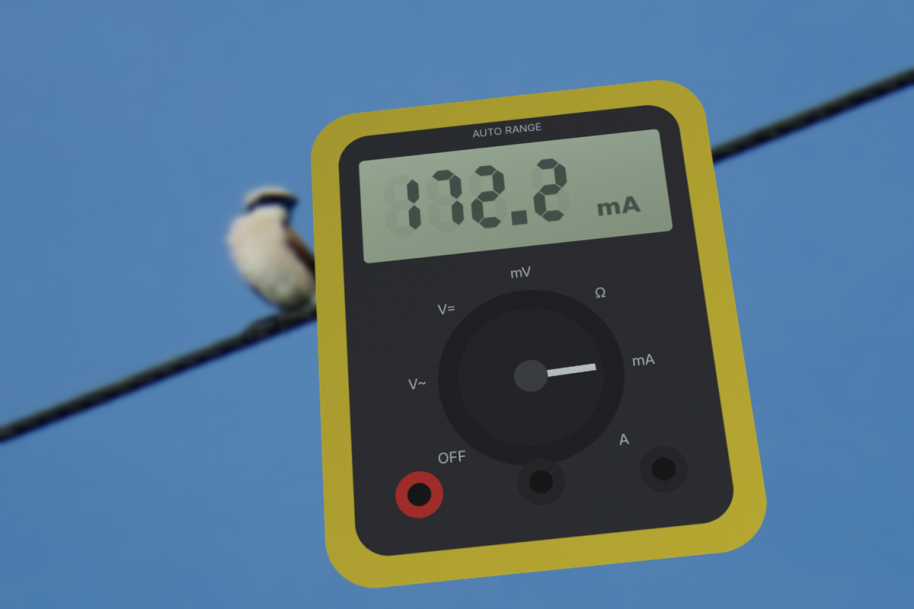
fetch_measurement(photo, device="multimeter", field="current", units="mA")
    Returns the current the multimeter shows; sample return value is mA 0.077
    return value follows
mA 172.2
